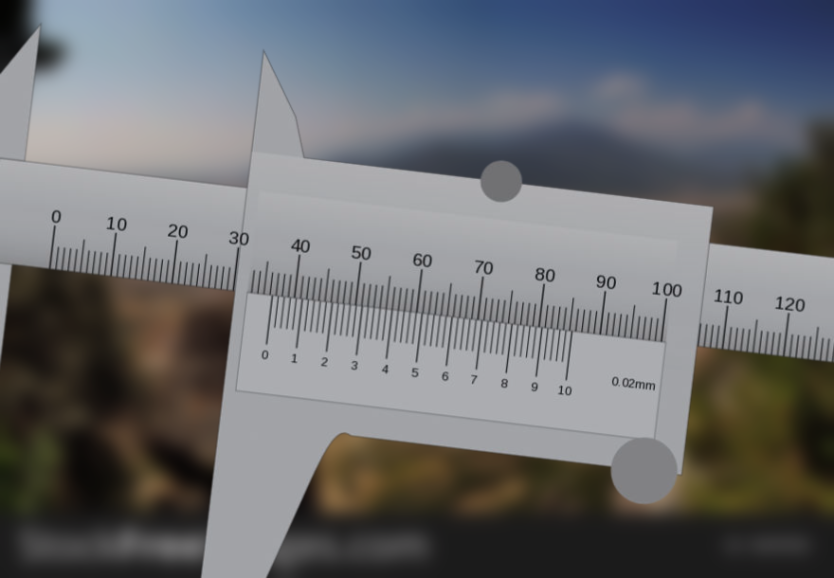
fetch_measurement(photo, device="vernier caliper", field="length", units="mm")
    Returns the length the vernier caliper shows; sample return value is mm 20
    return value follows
mm 36.4
